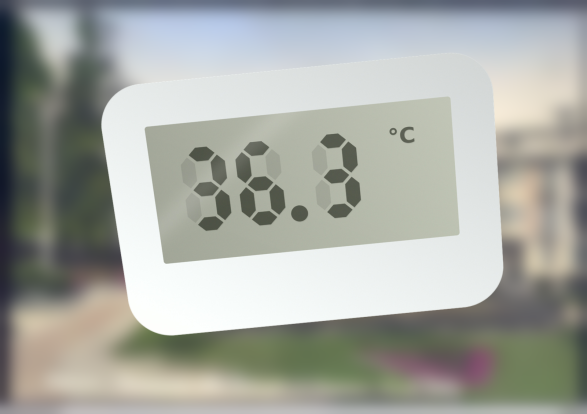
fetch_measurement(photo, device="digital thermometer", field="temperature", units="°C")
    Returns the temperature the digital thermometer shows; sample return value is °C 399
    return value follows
°C 36.3
